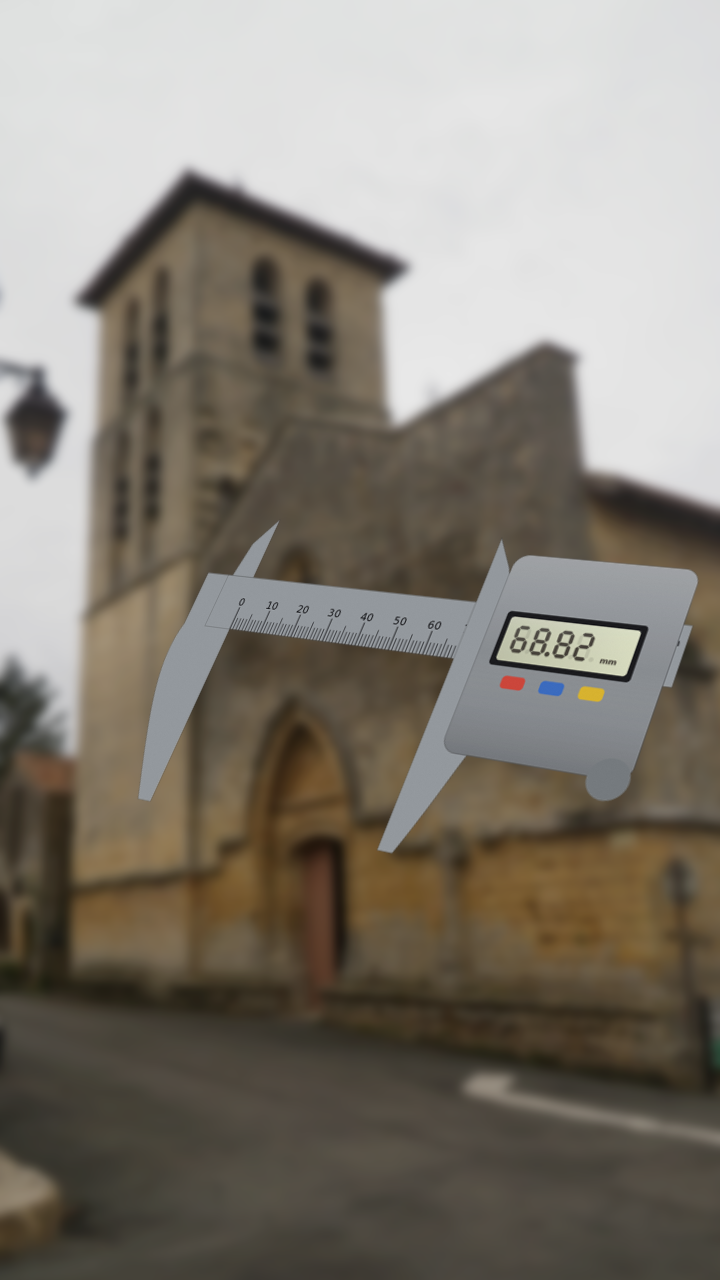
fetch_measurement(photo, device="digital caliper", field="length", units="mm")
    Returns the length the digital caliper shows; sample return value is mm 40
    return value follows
mm 68.82
